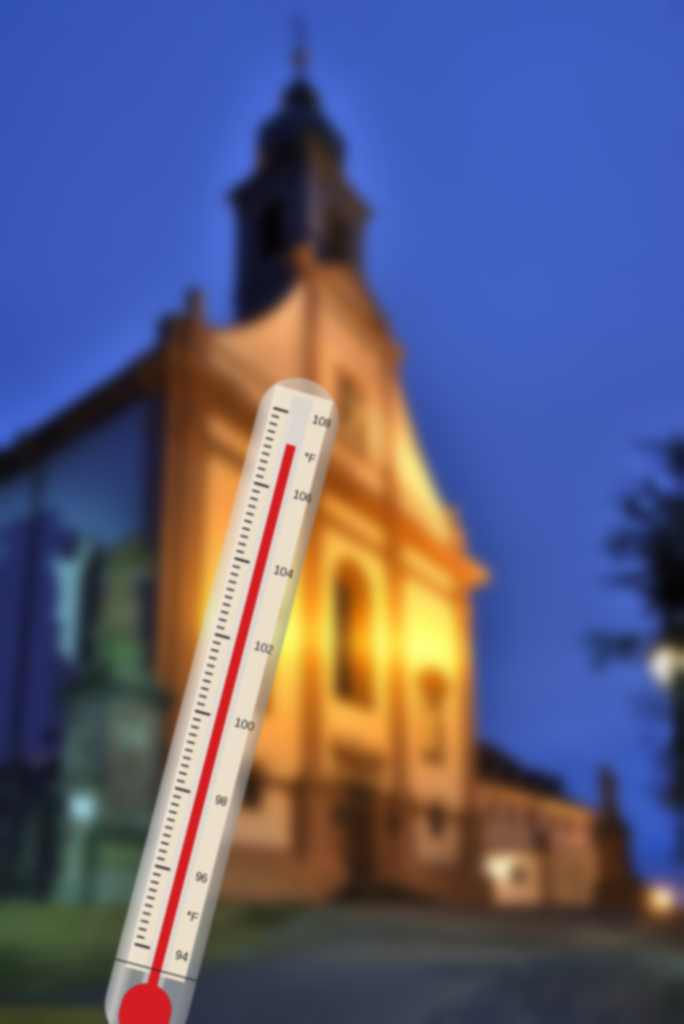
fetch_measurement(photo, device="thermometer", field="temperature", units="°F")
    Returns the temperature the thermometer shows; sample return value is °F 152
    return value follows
°F 107.2
